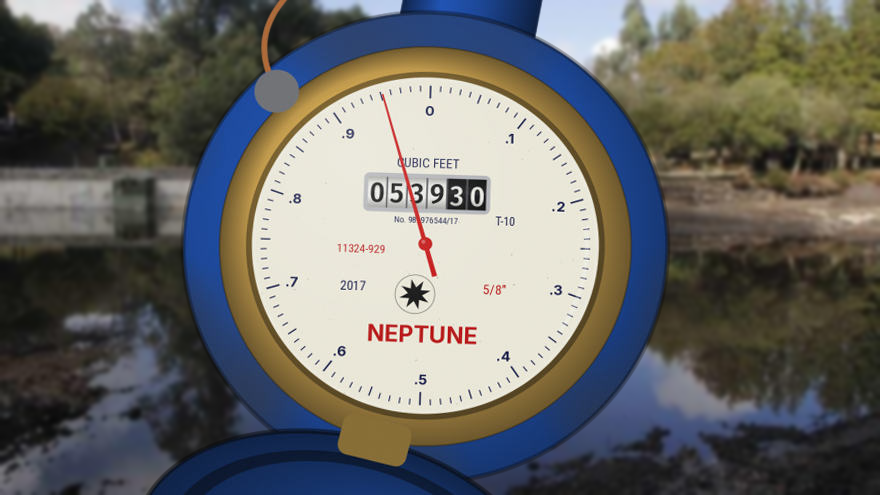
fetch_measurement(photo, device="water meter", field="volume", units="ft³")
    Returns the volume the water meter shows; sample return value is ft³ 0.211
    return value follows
ft³ 53929.95
